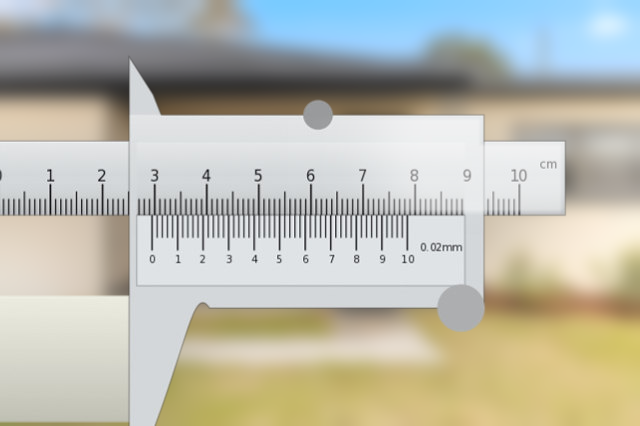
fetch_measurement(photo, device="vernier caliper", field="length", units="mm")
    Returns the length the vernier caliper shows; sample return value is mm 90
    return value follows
mm 29.5
